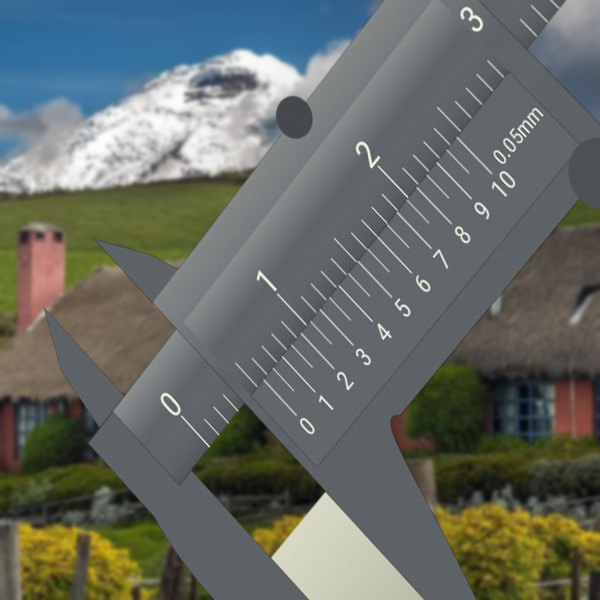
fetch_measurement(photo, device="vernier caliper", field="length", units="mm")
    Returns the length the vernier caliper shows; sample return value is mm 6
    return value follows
mm 5.6
